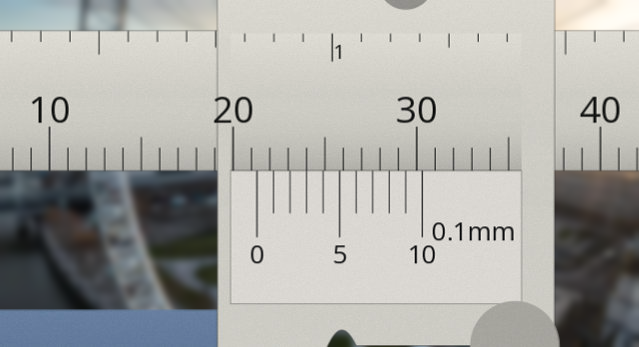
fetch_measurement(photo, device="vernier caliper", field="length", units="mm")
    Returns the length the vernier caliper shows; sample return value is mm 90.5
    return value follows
mm 21.3
